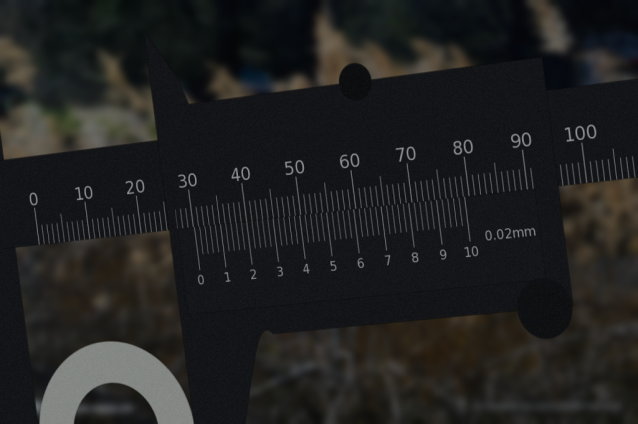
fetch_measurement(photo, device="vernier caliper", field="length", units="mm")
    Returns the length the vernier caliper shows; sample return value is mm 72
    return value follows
mm 30.2
